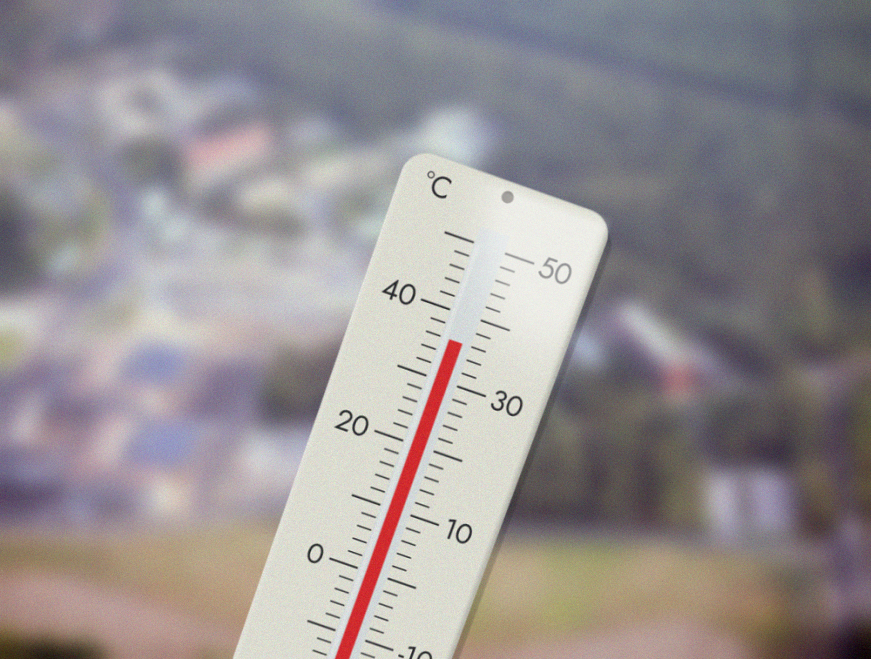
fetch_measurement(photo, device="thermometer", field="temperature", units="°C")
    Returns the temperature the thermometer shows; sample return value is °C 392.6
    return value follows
°C 36
